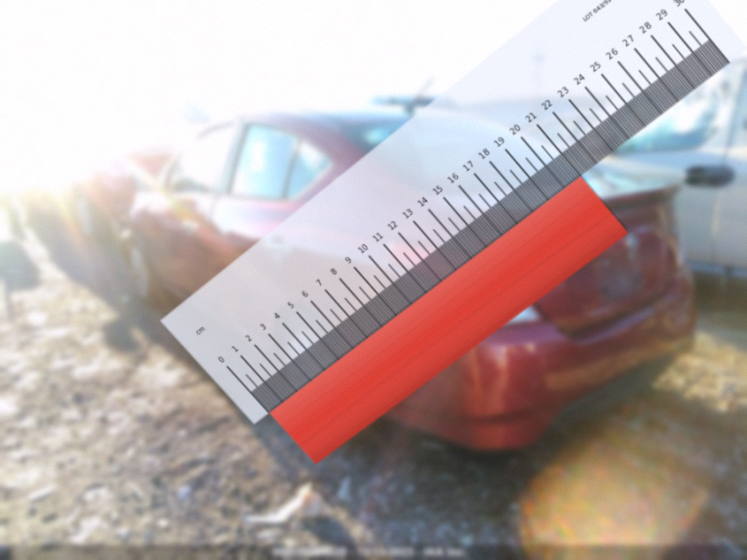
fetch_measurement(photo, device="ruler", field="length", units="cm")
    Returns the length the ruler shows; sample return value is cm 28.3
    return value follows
cm 21
